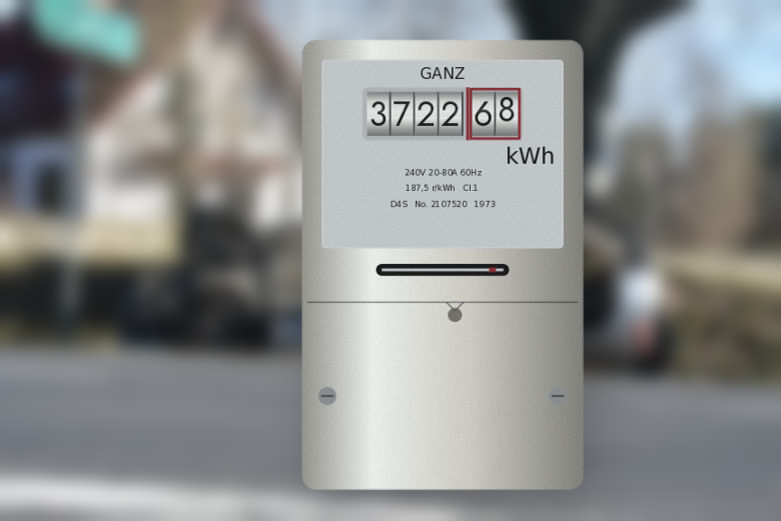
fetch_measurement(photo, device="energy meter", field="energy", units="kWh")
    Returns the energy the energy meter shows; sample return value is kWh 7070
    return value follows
kWh 3722.68
